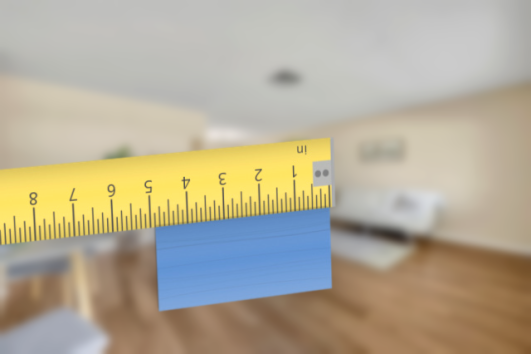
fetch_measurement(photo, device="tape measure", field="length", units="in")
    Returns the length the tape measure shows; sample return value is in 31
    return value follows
in 4.875
